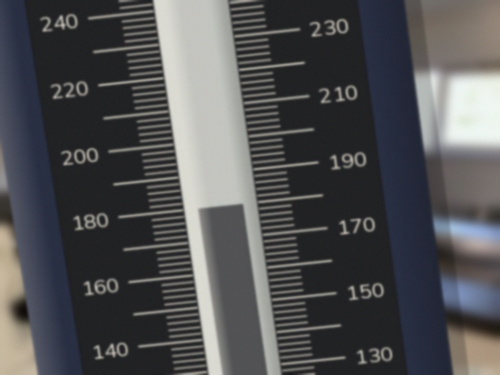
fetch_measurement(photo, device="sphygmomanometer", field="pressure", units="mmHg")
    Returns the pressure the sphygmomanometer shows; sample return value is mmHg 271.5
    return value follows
mmHg 180
